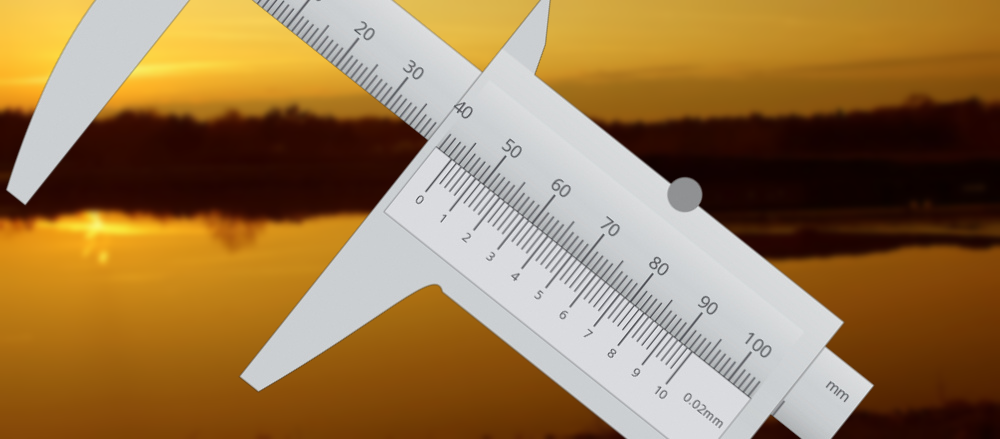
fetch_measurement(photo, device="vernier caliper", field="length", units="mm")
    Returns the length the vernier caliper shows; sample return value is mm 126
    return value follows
mm 43.6
